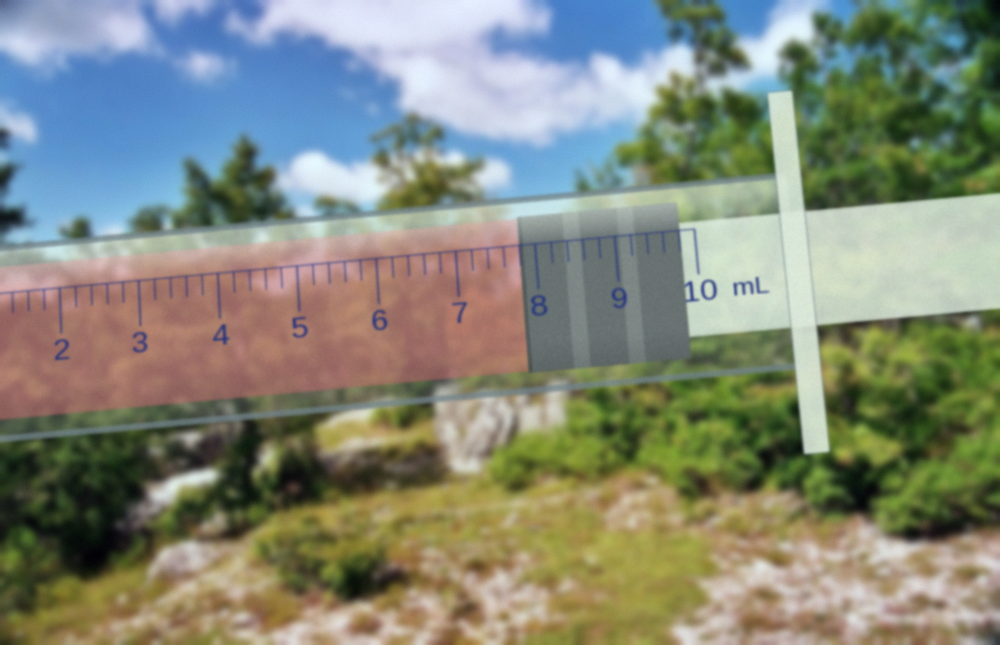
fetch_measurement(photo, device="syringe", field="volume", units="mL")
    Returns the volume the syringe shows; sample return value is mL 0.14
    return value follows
mL 7.8
